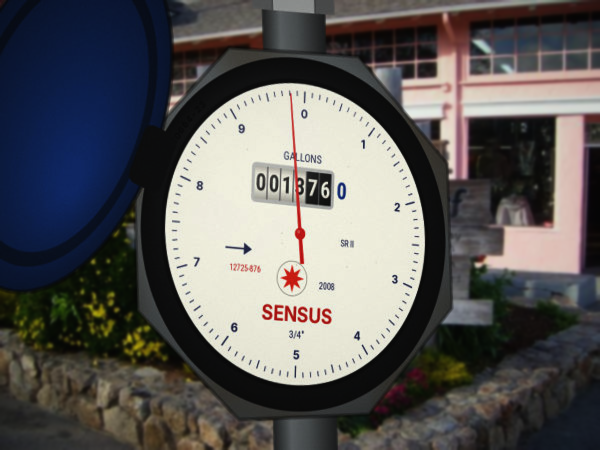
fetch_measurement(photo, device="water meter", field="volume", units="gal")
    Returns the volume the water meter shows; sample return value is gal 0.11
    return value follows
gal 13759.8
